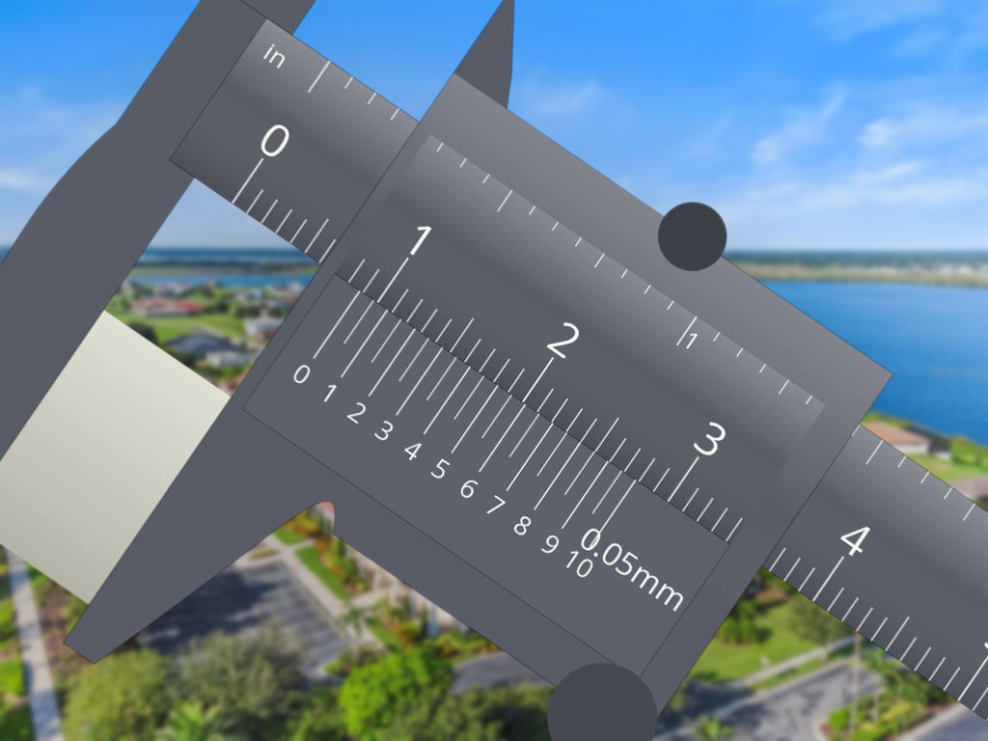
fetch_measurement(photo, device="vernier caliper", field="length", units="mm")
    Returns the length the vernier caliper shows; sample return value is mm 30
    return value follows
mm 8.8
